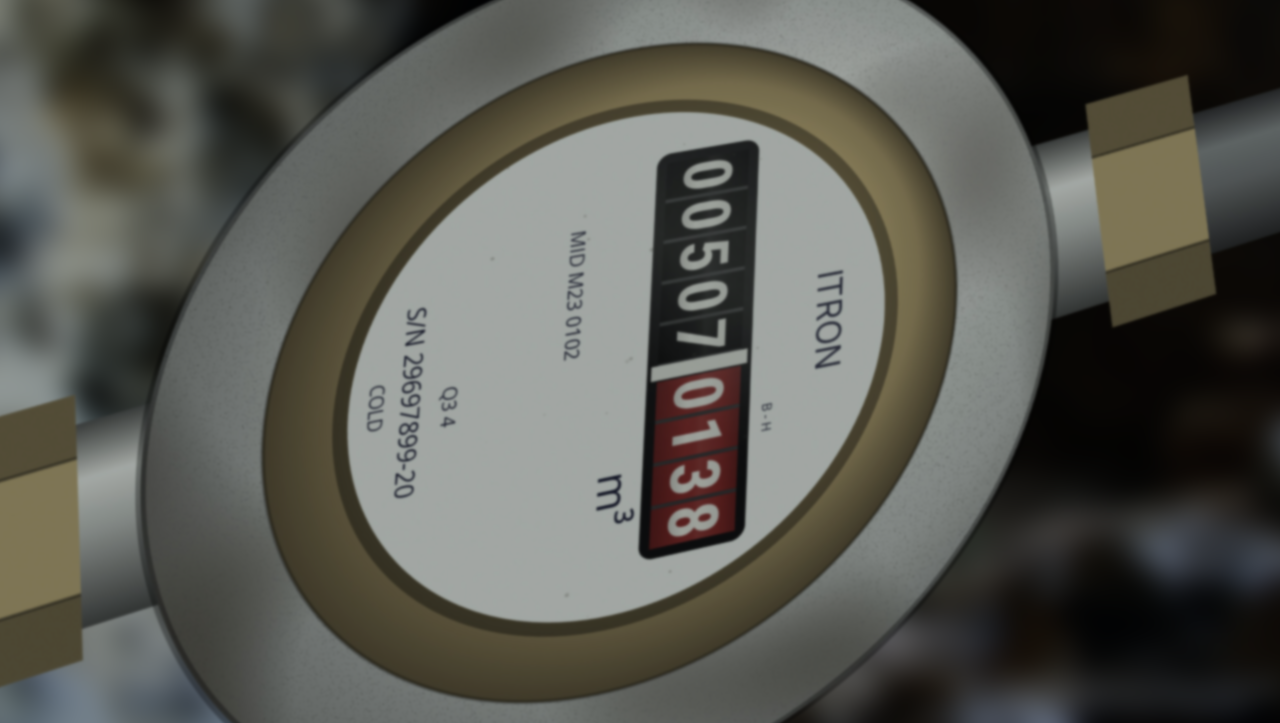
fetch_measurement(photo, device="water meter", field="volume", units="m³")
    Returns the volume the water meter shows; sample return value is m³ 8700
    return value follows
m³ 507.0138
